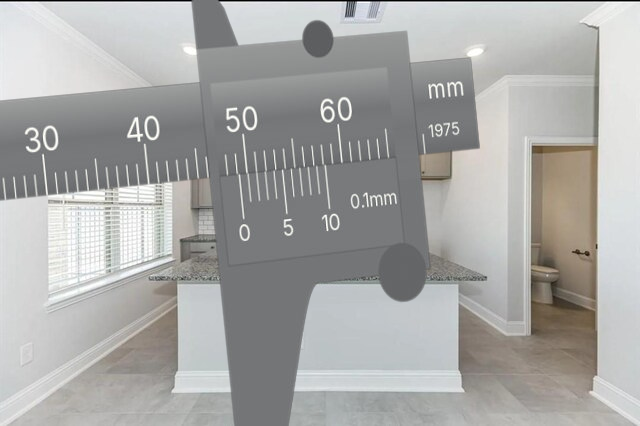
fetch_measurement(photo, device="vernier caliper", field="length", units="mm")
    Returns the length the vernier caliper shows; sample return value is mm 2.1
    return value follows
mm 49.2
